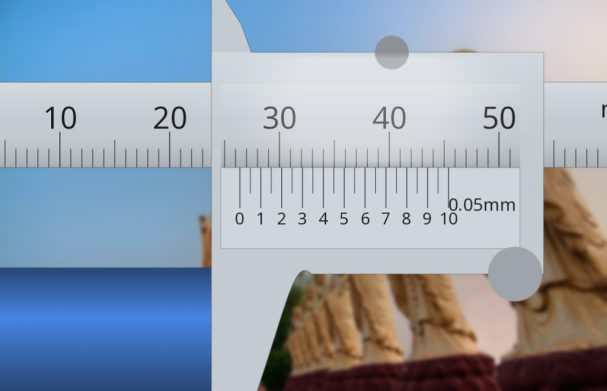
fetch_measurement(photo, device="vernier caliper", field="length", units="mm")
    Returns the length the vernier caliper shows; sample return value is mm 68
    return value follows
mm 26.4
